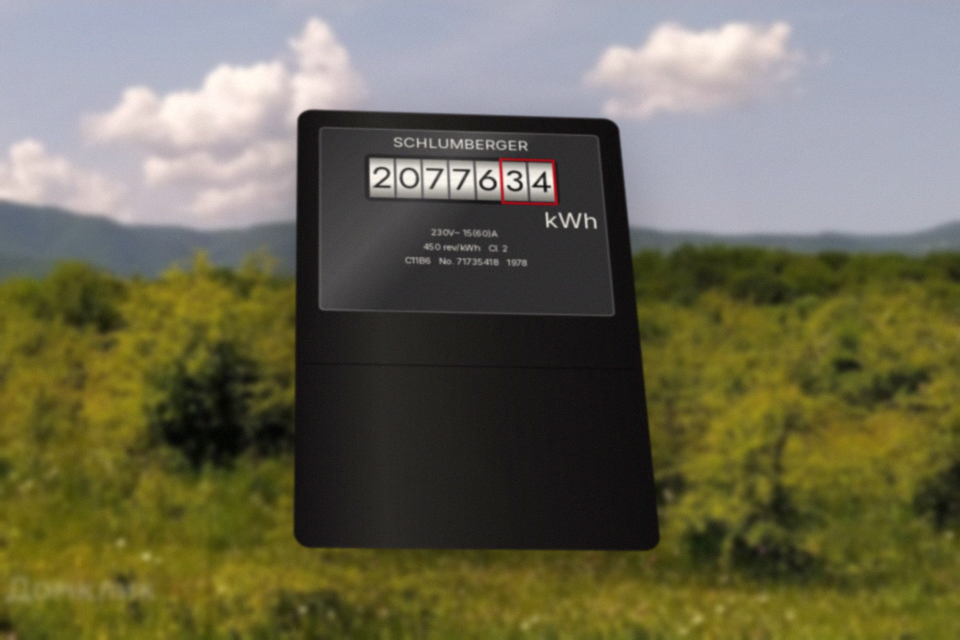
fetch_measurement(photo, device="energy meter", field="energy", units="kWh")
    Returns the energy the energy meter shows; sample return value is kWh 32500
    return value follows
kWh 20776.34
